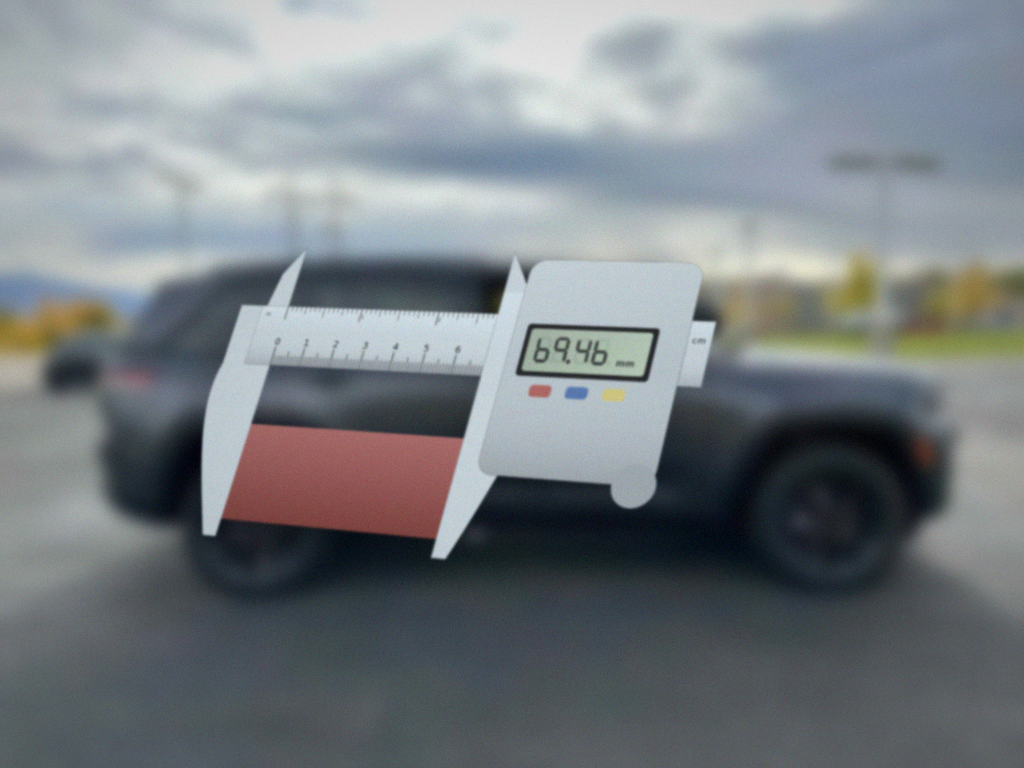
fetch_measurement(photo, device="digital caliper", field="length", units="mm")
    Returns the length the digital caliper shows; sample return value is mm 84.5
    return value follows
mm 69.46
